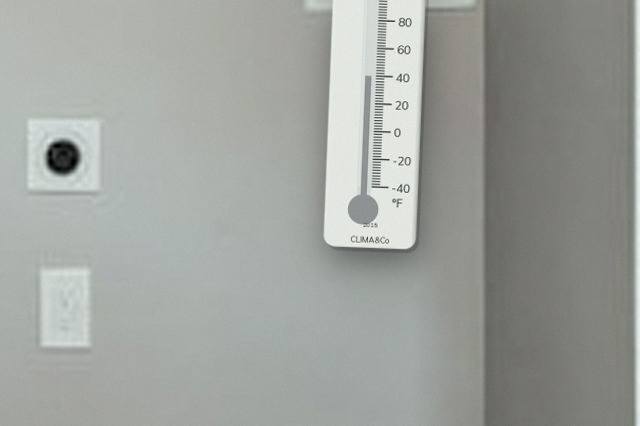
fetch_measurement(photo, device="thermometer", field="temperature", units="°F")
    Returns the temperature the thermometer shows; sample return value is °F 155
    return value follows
°F 40
